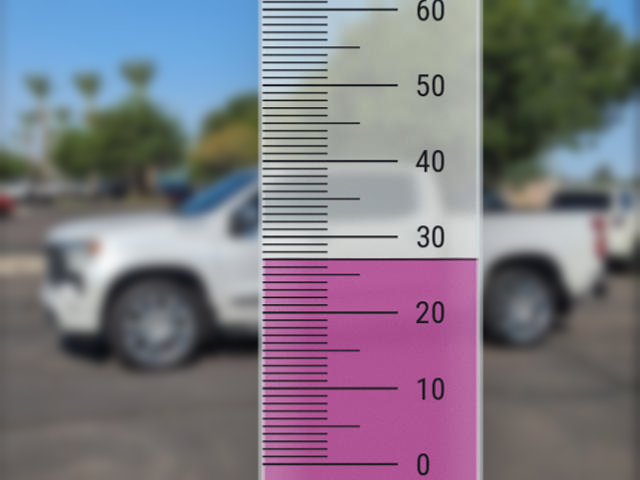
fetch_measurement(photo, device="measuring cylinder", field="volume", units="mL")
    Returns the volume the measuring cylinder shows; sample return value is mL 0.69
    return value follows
mL 27
